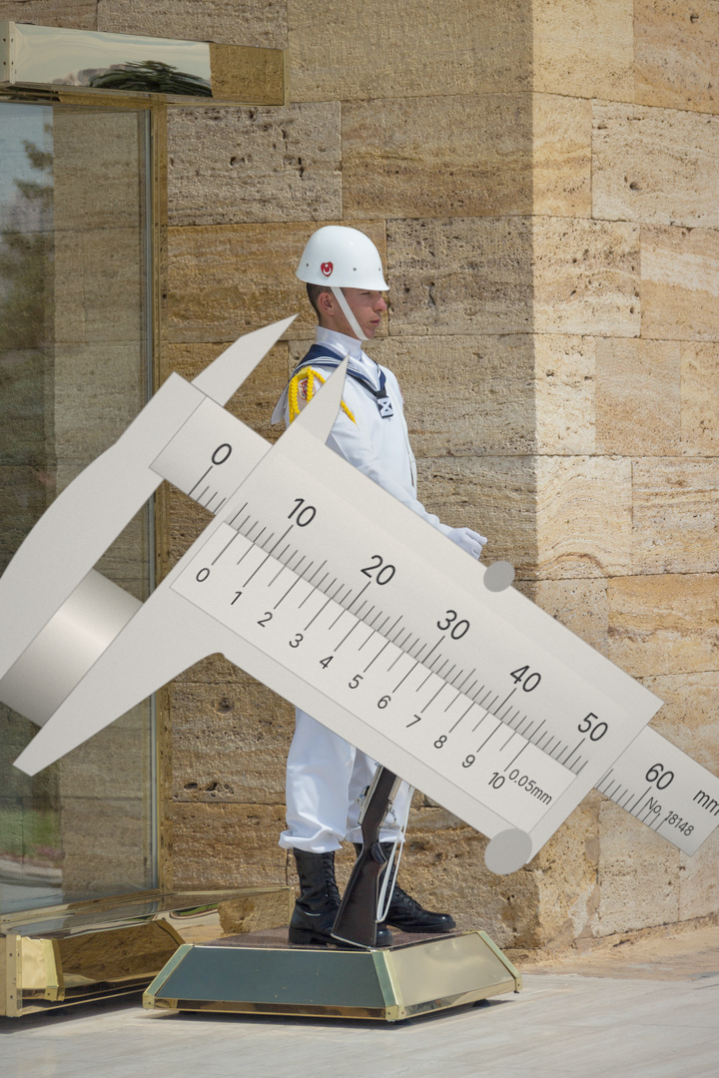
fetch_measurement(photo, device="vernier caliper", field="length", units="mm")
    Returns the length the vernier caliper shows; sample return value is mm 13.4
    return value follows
mm 6.2
